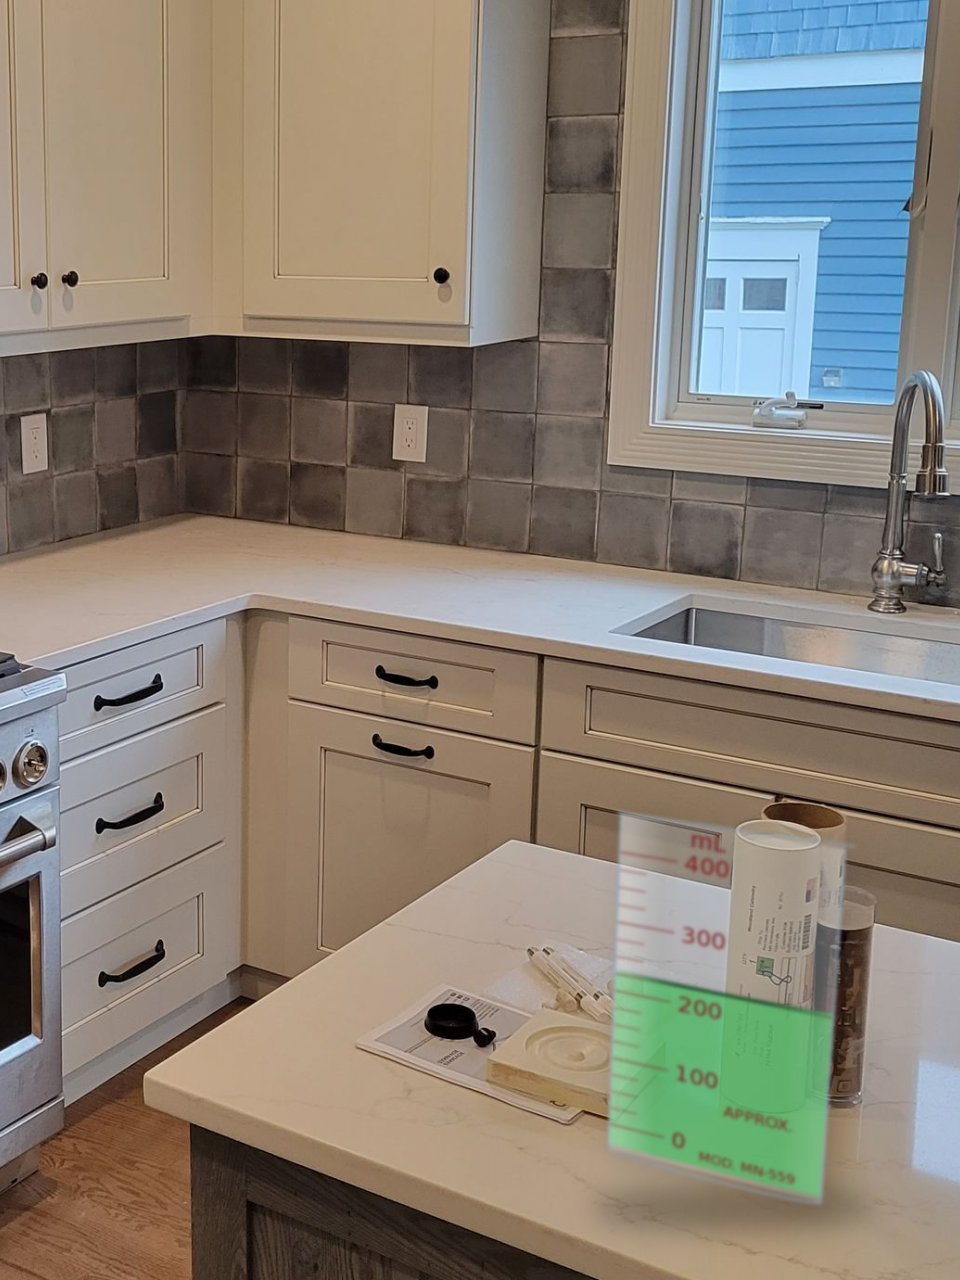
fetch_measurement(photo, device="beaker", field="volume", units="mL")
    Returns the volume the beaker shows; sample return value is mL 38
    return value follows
mL 225
